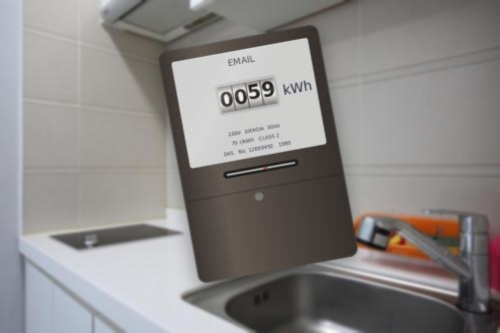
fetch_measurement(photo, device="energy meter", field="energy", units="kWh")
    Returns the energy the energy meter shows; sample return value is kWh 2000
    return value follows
kWh 59
